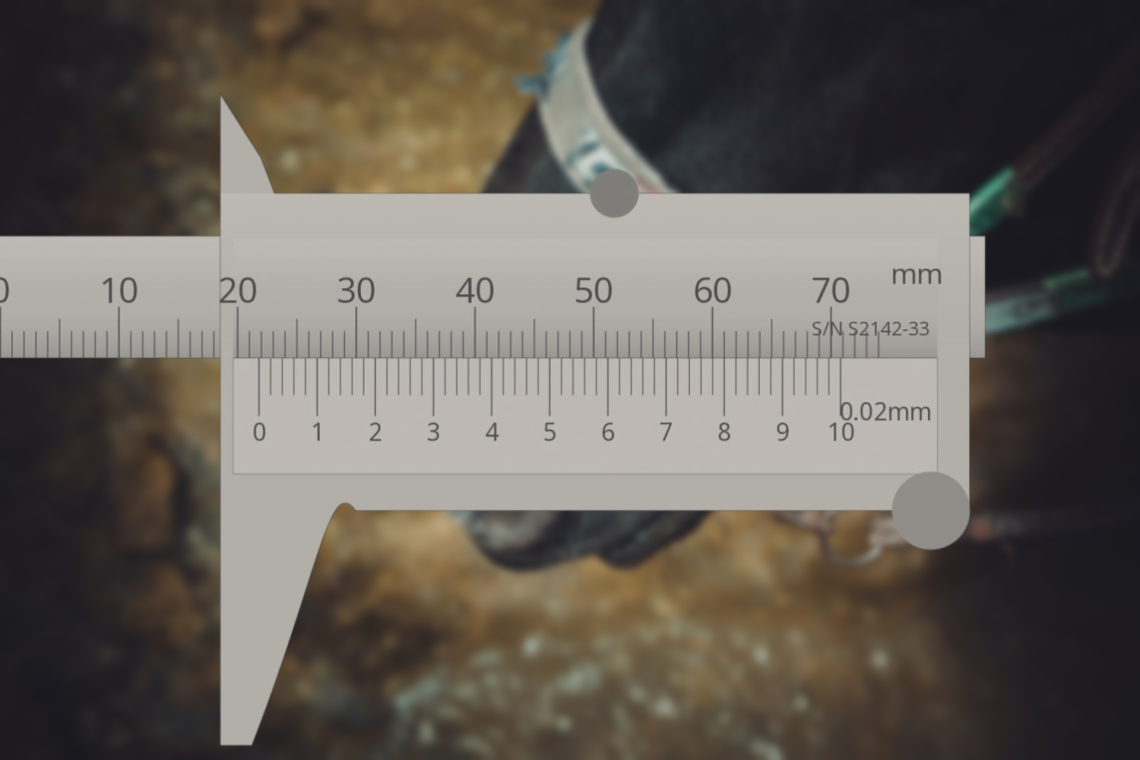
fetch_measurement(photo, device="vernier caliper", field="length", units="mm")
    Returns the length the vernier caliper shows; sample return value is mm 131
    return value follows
mm 21.8
